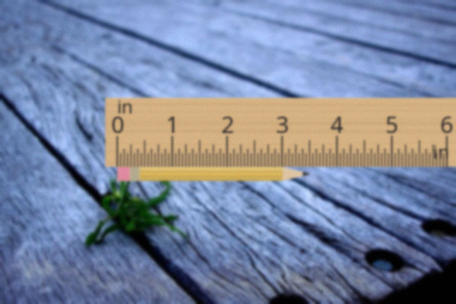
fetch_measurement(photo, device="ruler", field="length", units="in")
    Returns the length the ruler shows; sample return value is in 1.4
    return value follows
in 3.5
